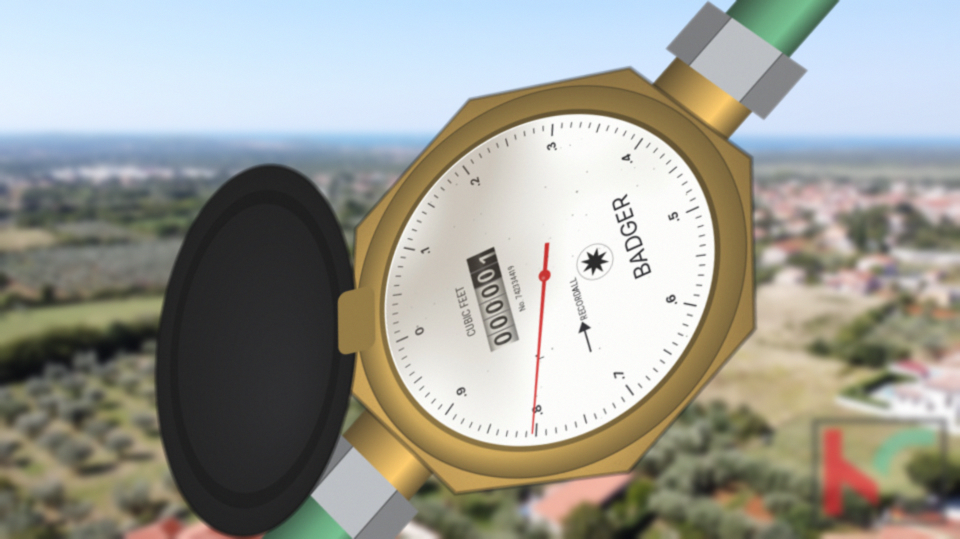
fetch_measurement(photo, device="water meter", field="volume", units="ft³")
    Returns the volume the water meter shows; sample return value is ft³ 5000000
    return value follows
ft³ 0.80
